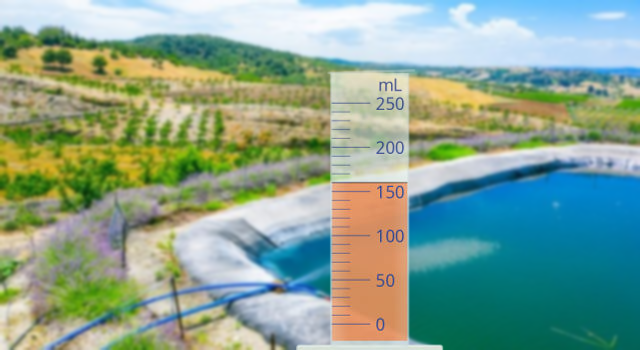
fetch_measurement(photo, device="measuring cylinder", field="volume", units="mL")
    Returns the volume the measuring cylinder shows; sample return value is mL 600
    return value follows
mL 160
